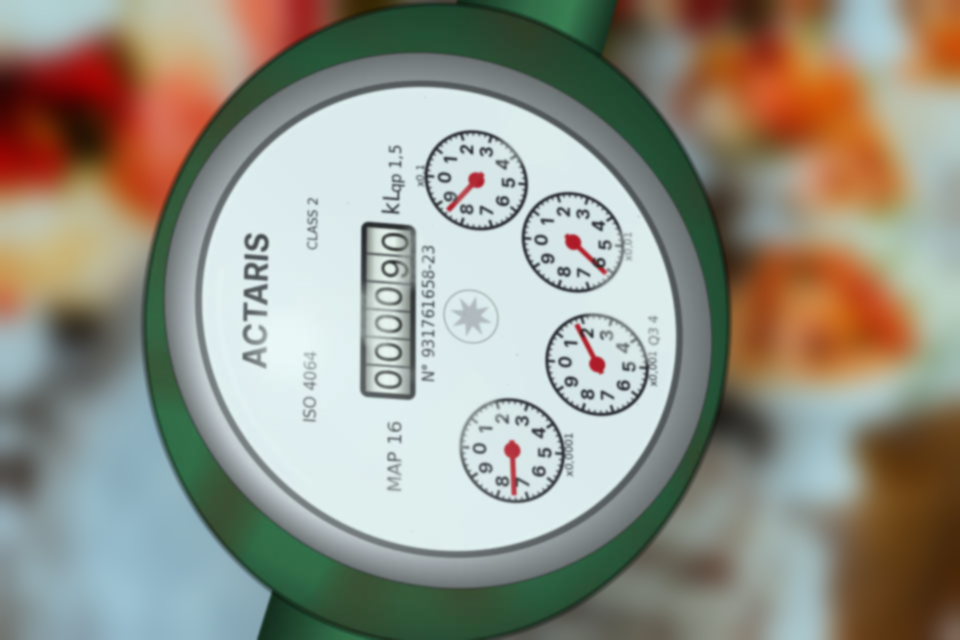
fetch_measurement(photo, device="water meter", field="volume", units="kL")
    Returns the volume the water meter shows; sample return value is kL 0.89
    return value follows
kL 89.8617
